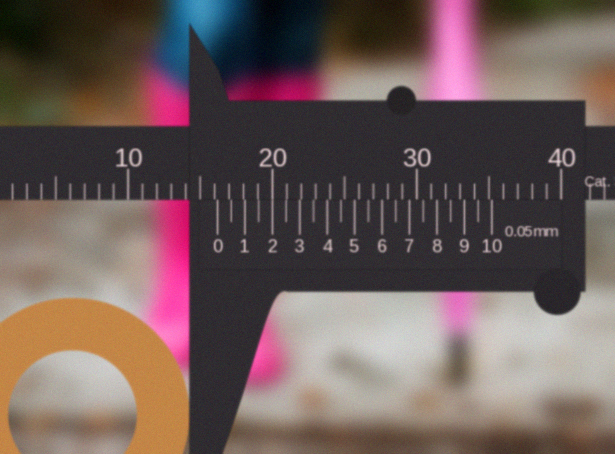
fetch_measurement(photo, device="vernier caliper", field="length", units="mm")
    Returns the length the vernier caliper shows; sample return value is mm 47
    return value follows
mm 16.2
